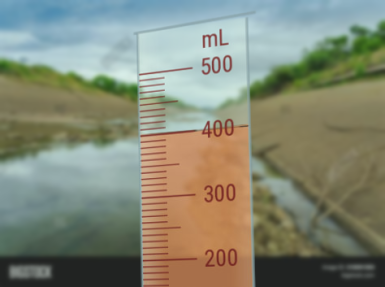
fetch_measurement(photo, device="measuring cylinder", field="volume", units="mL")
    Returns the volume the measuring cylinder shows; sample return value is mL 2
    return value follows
mL 400
